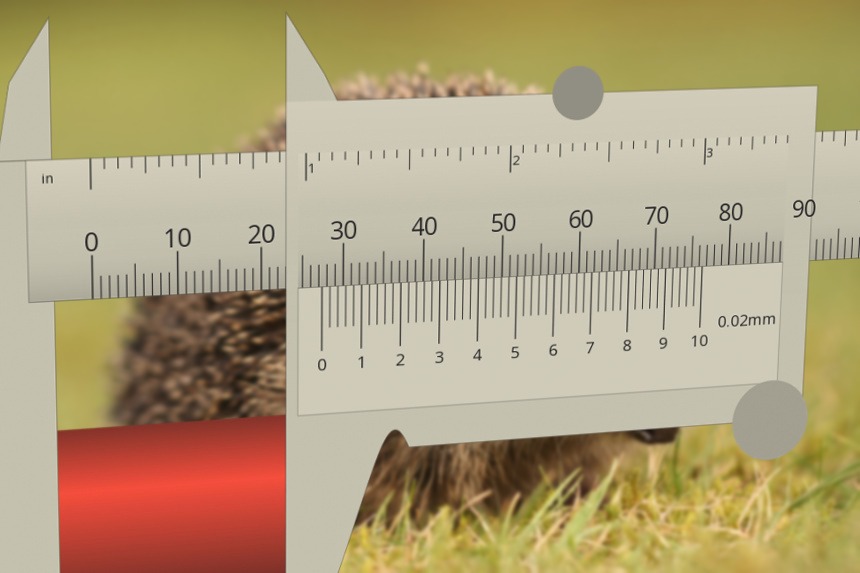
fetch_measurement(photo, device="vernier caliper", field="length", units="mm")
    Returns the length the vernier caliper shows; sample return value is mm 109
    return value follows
mm 27.4
